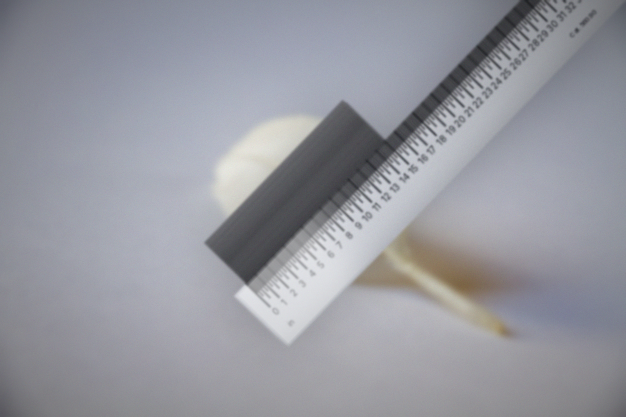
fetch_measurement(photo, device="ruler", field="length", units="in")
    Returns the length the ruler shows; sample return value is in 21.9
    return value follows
in 15
